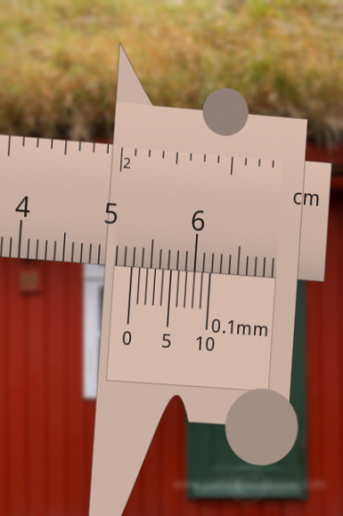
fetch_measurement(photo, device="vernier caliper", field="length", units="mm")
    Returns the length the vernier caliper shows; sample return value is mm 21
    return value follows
mm 52.8
